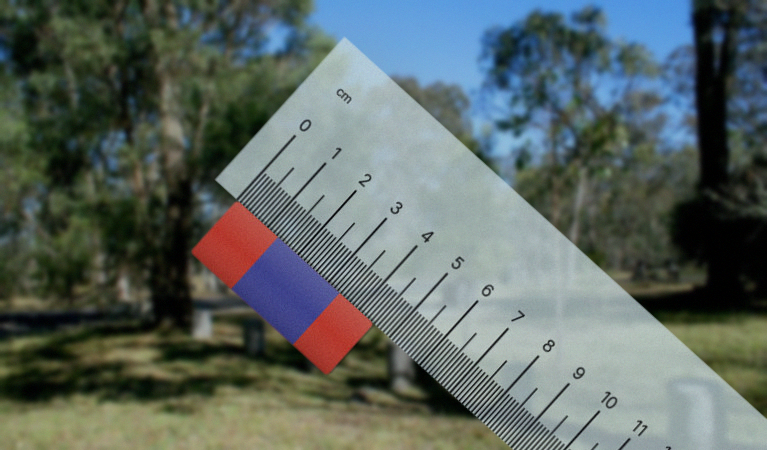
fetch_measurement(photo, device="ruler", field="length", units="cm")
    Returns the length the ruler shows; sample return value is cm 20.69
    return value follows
cm 4.5
